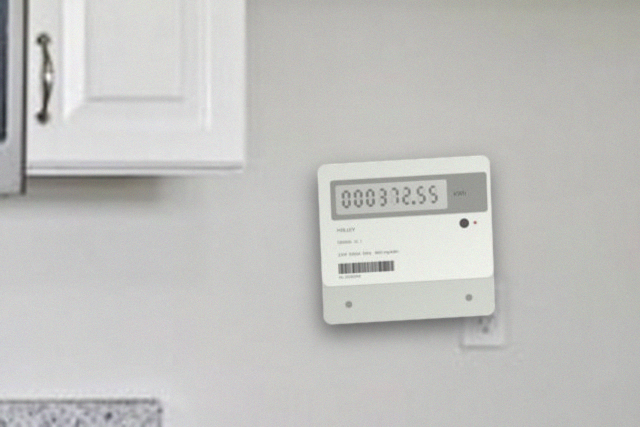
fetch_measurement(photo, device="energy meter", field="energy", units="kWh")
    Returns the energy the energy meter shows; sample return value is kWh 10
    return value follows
kWh 372.55
